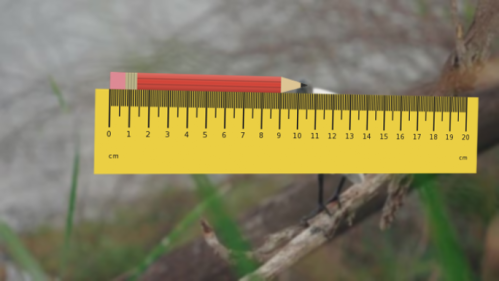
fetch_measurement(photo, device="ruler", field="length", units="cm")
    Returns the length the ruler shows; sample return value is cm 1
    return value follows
cm 10.5
